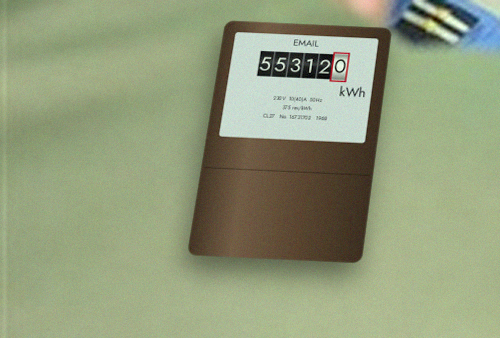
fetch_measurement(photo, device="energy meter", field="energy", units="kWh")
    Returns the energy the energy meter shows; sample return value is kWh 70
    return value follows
kWh 55312.0
